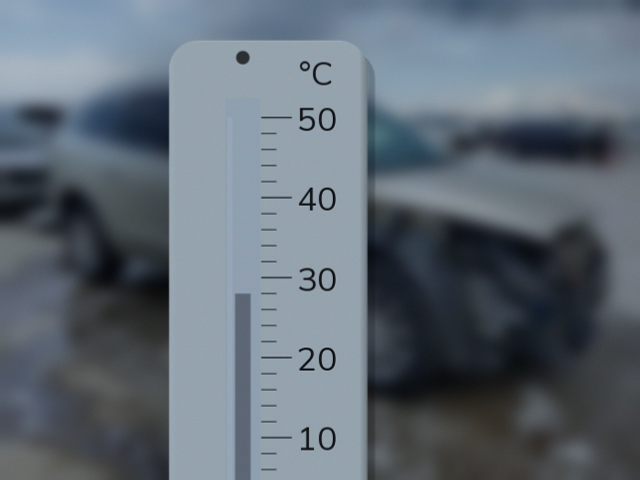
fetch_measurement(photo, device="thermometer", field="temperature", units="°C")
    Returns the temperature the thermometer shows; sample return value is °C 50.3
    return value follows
°C 28
